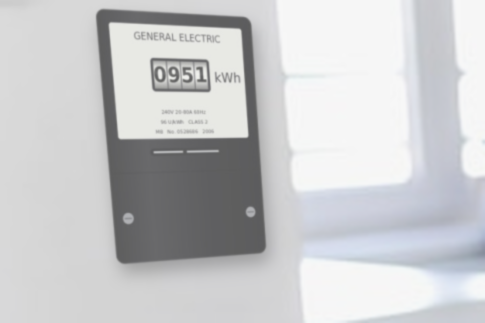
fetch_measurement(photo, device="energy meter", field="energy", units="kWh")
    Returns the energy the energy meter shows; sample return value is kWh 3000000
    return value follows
kWh 951
